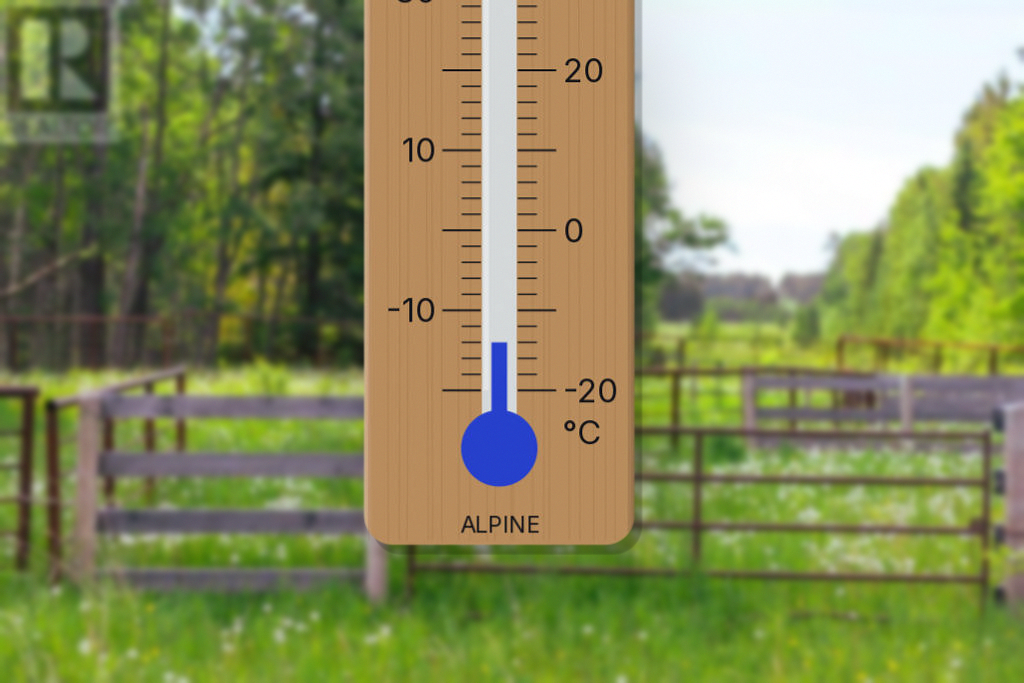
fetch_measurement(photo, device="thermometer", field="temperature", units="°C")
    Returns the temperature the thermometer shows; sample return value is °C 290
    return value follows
°C -14
